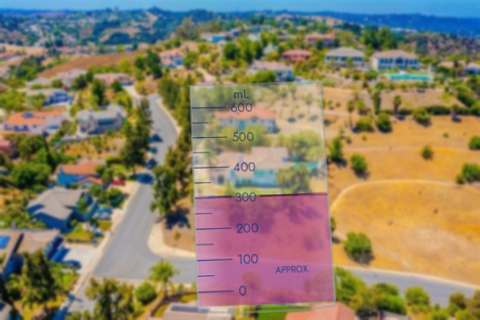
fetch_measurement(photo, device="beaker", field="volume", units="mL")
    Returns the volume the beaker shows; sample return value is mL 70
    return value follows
mL 300
